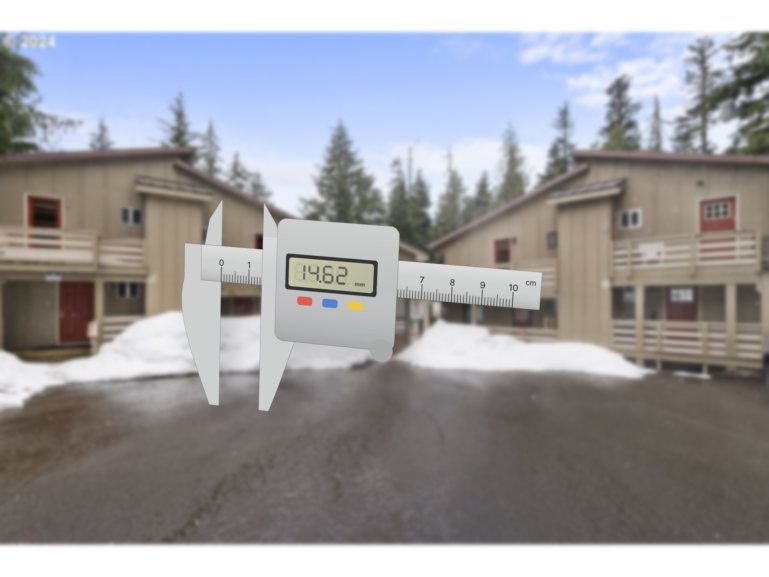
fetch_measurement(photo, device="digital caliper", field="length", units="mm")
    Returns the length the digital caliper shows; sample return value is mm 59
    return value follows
mm 14.62
